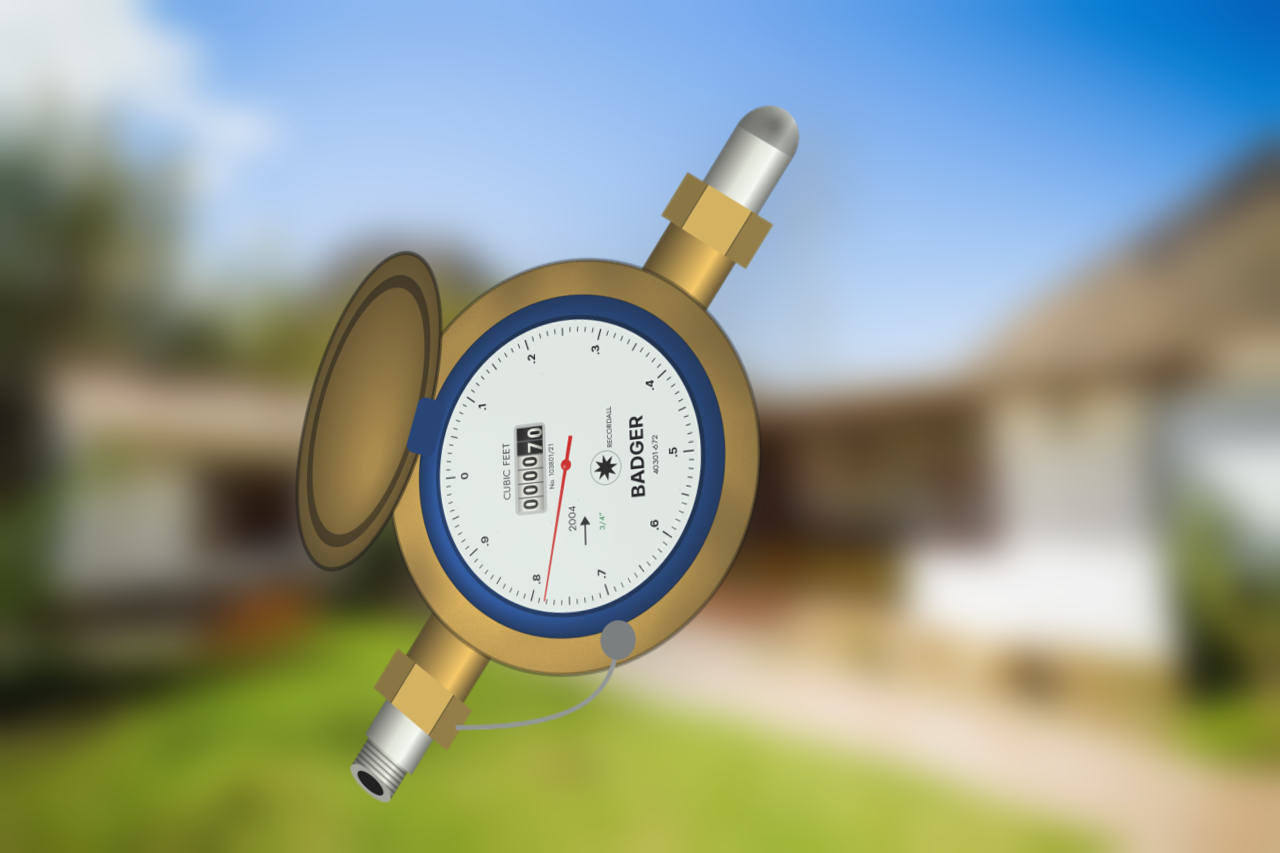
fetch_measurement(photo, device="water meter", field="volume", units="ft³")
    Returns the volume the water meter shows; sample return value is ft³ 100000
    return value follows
ft³ 69.78
